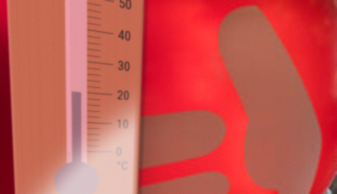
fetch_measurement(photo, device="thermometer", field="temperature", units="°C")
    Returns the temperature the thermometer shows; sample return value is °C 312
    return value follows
°C 20
